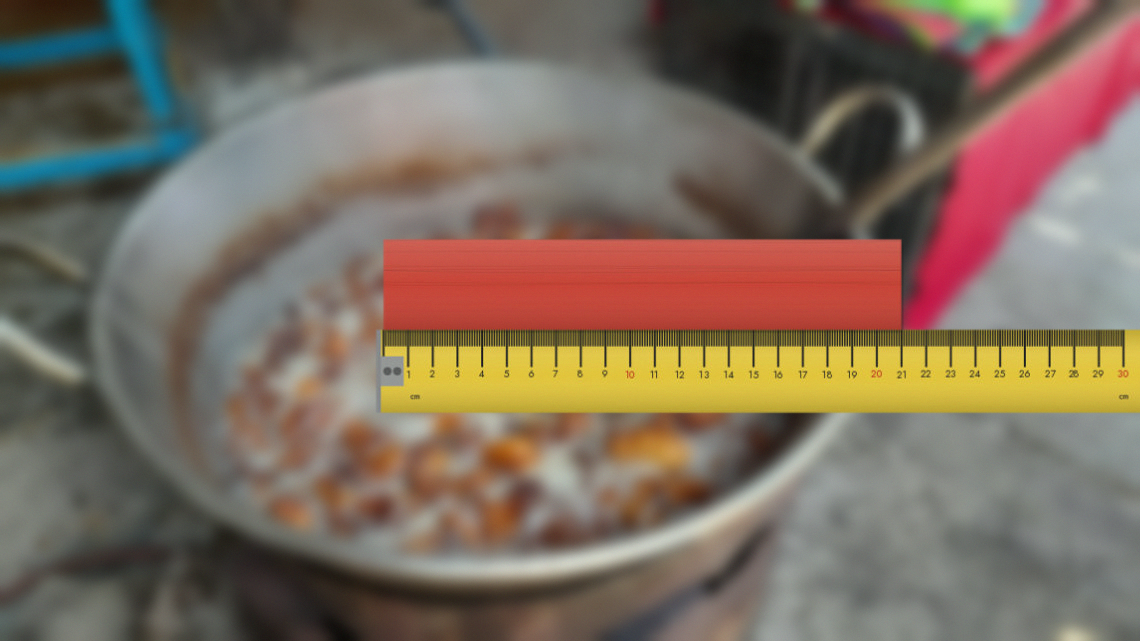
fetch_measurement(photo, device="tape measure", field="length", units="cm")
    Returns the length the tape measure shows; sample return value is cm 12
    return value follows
cm 21
